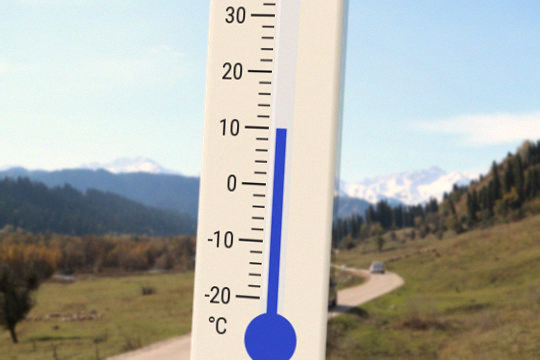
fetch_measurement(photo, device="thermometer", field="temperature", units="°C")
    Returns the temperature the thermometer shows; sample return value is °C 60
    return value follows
°C 10
